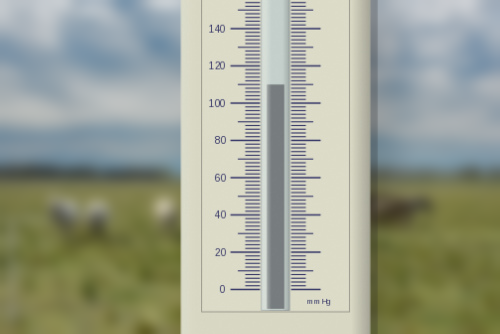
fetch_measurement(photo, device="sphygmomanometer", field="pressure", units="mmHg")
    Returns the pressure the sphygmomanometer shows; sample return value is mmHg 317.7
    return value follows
mmHg 110
